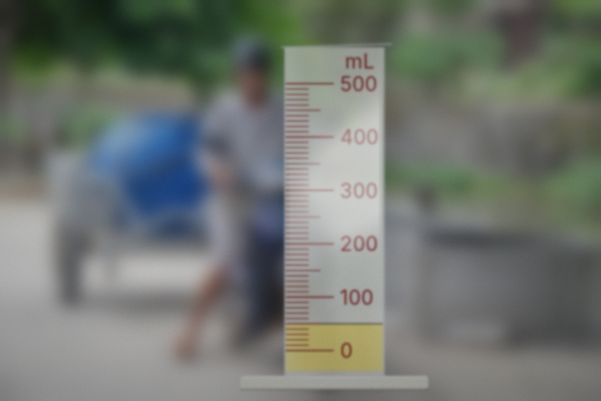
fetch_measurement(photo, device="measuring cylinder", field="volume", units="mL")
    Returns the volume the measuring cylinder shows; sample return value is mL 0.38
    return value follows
mL 50
